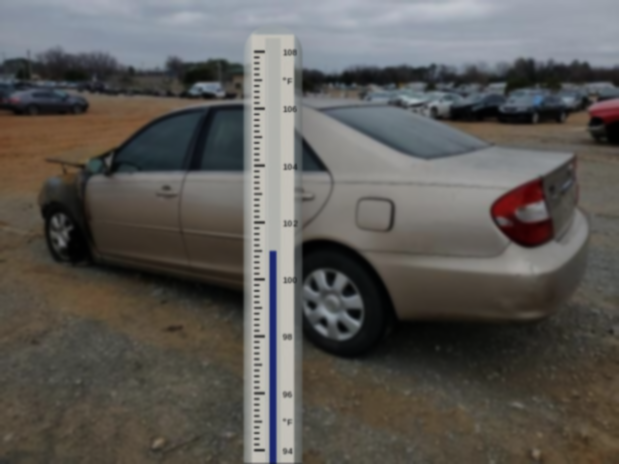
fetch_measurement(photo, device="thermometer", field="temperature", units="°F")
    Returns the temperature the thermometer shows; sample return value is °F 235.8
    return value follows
°F 101
